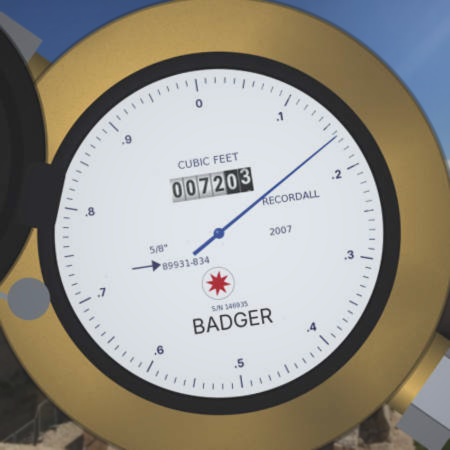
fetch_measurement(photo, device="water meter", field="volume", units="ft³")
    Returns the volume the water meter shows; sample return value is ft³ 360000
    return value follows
ft³ 7203.16
